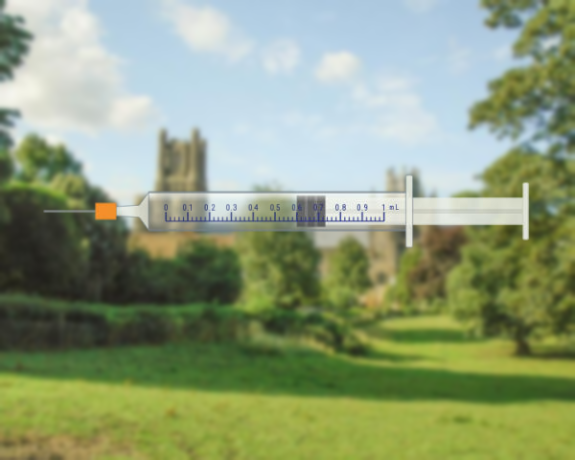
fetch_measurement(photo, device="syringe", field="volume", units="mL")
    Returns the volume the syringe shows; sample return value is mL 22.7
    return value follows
mL 0.6
